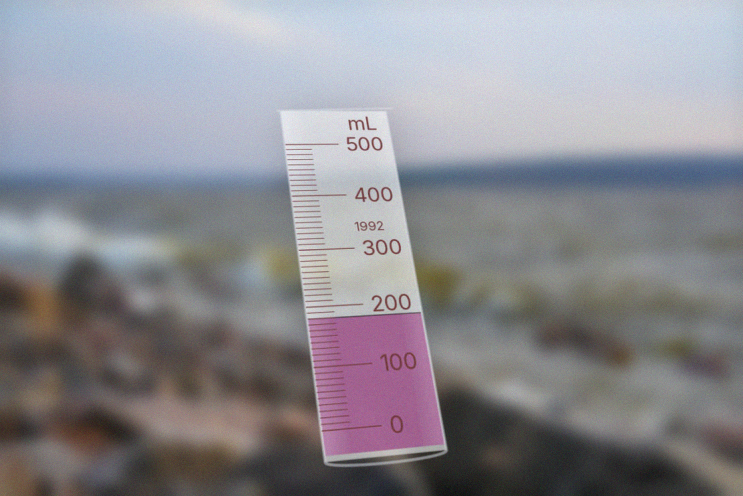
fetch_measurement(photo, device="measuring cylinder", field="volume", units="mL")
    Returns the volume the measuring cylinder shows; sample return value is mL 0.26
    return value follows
mL 180
